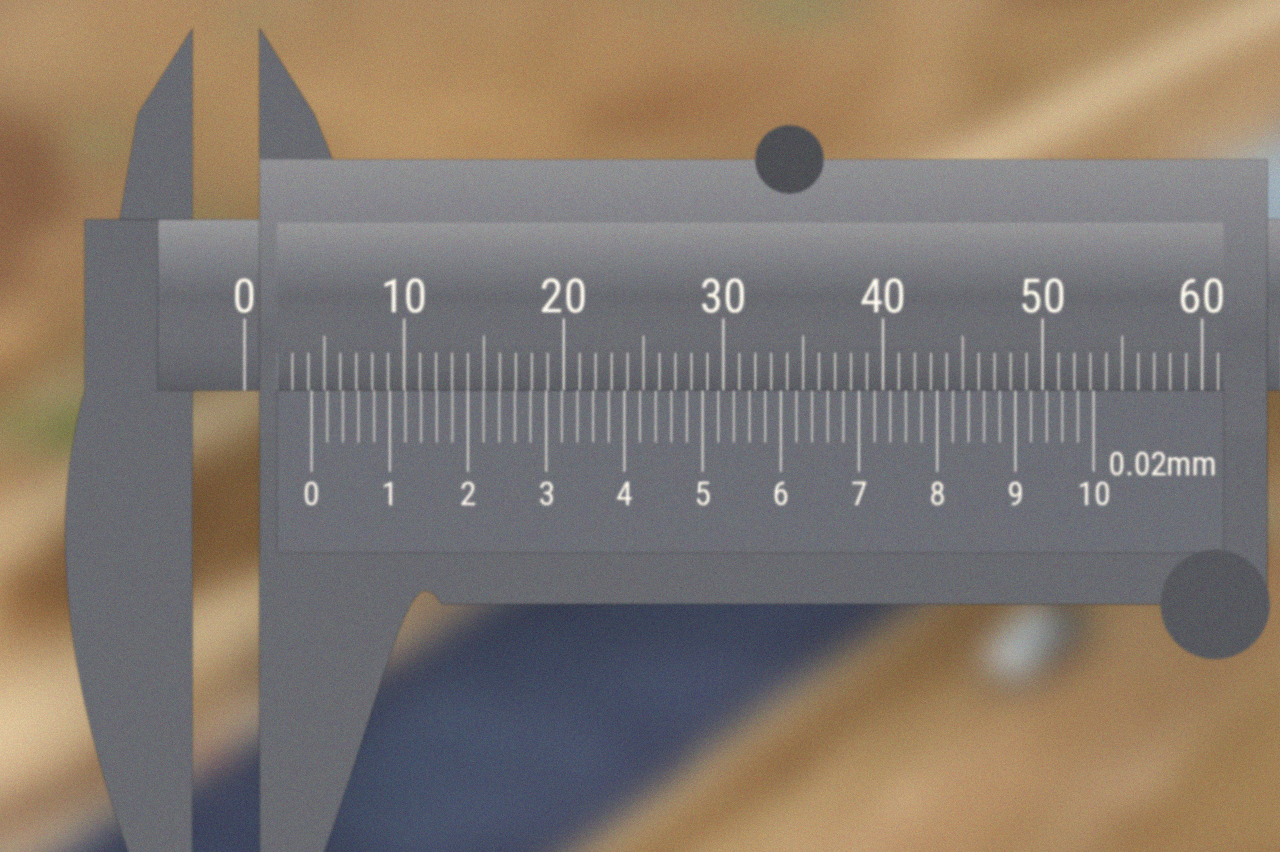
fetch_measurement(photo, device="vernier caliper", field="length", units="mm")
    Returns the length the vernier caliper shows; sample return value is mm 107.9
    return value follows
mm 4.2
